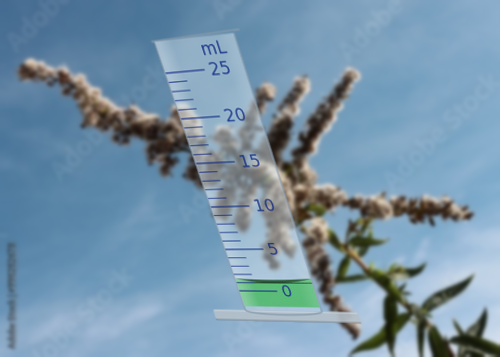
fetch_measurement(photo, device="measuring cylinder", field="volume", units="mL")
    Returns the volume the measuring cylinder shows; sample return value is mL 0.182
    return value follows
mL 1
